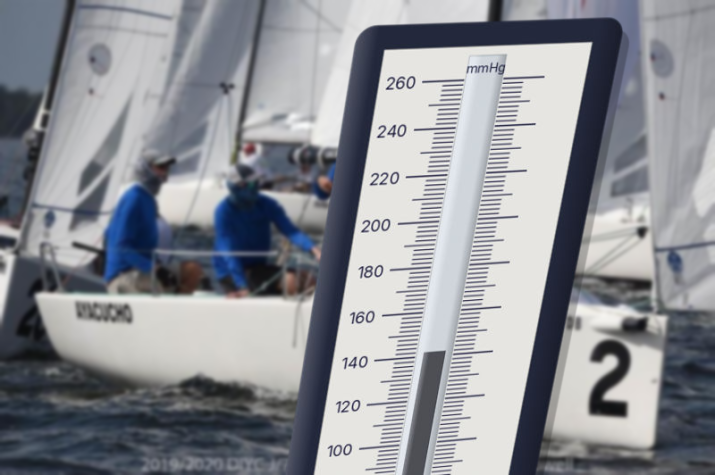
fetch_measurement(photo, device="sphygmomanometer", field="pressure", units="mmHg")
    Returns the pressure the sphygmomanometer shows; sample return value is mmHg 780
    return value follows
mmHg 142
